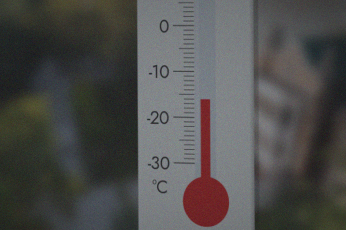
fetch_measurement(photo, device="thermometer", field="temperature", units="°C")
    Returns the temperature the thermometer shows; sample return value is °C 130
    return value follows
°C -16
